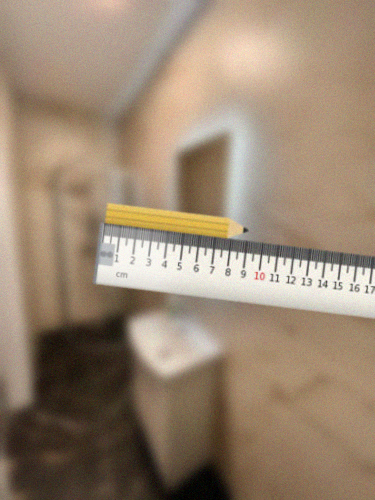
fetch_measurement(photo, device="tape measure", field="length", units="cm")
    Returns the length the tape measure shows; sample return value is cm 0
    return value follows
cm 9
